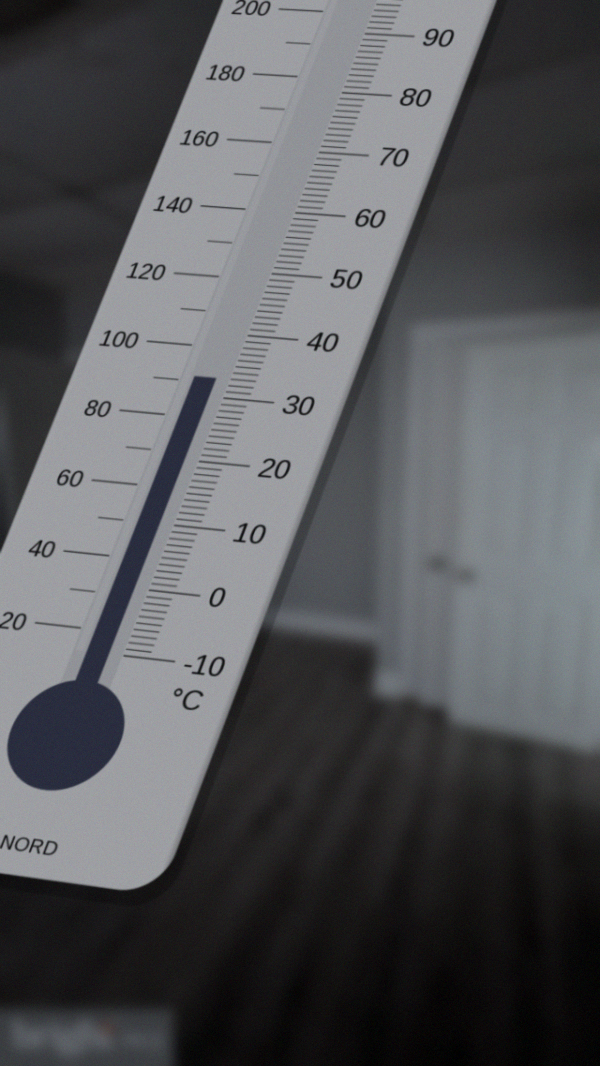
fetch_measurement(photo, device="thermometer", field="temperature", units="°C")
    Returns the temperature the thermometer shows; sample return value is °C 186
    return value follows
°C 33
